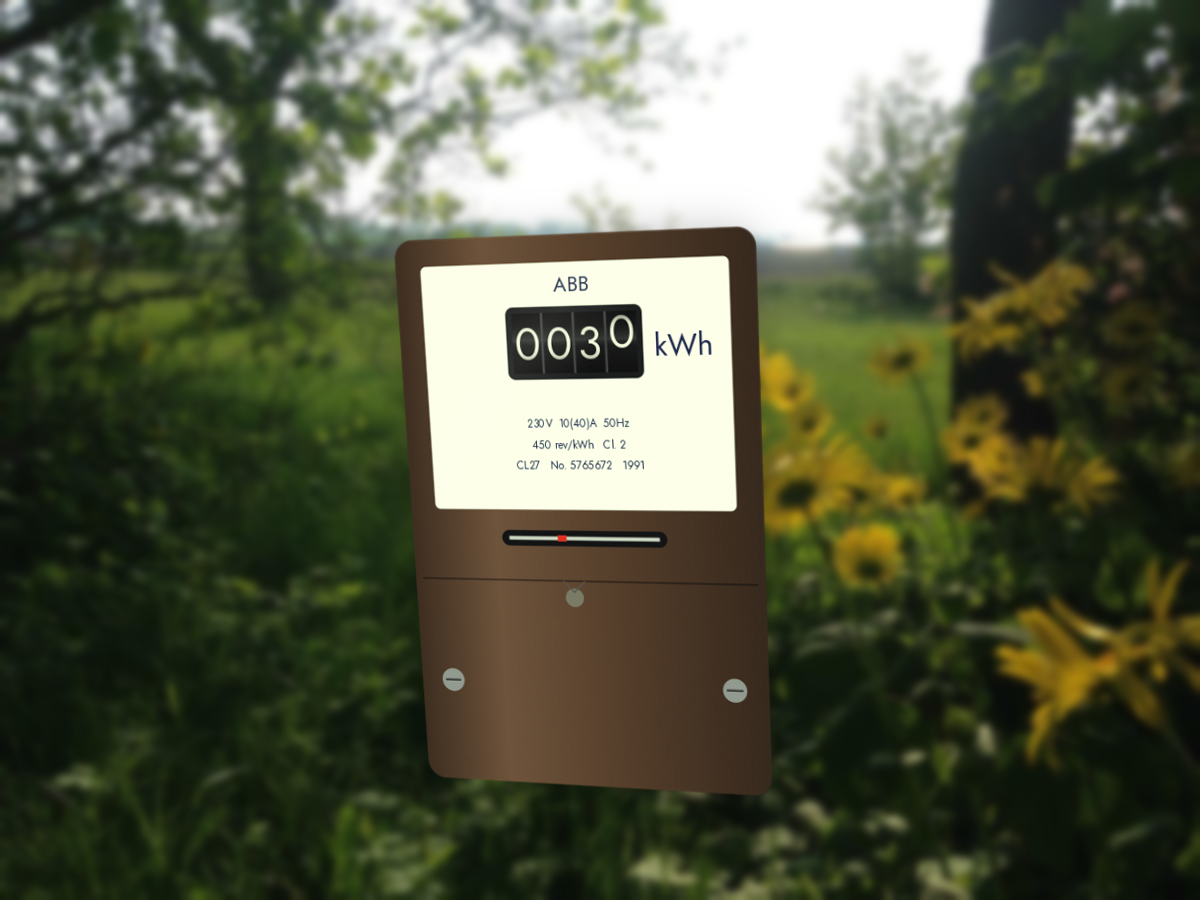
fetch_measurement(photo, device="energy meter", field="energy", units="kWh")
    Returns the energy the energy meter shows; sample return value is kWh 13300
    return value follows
kWh 30
